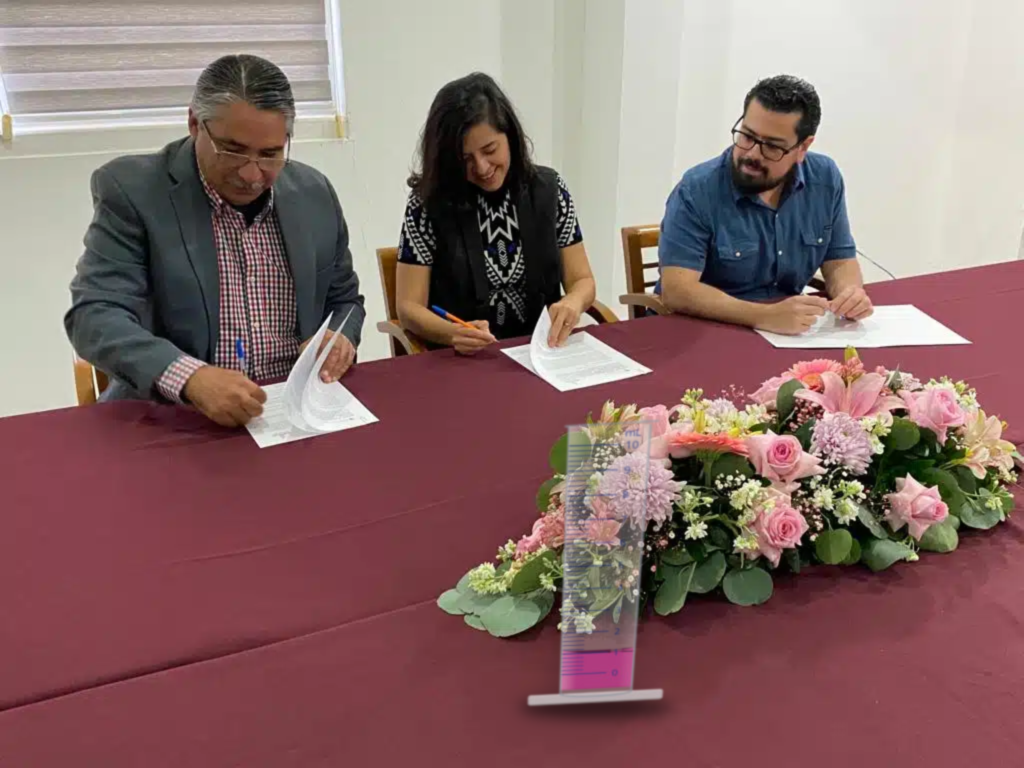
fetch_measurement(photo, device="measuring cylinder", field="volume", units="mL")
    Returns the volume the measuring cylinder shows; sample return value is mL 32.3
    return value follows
mL 1
